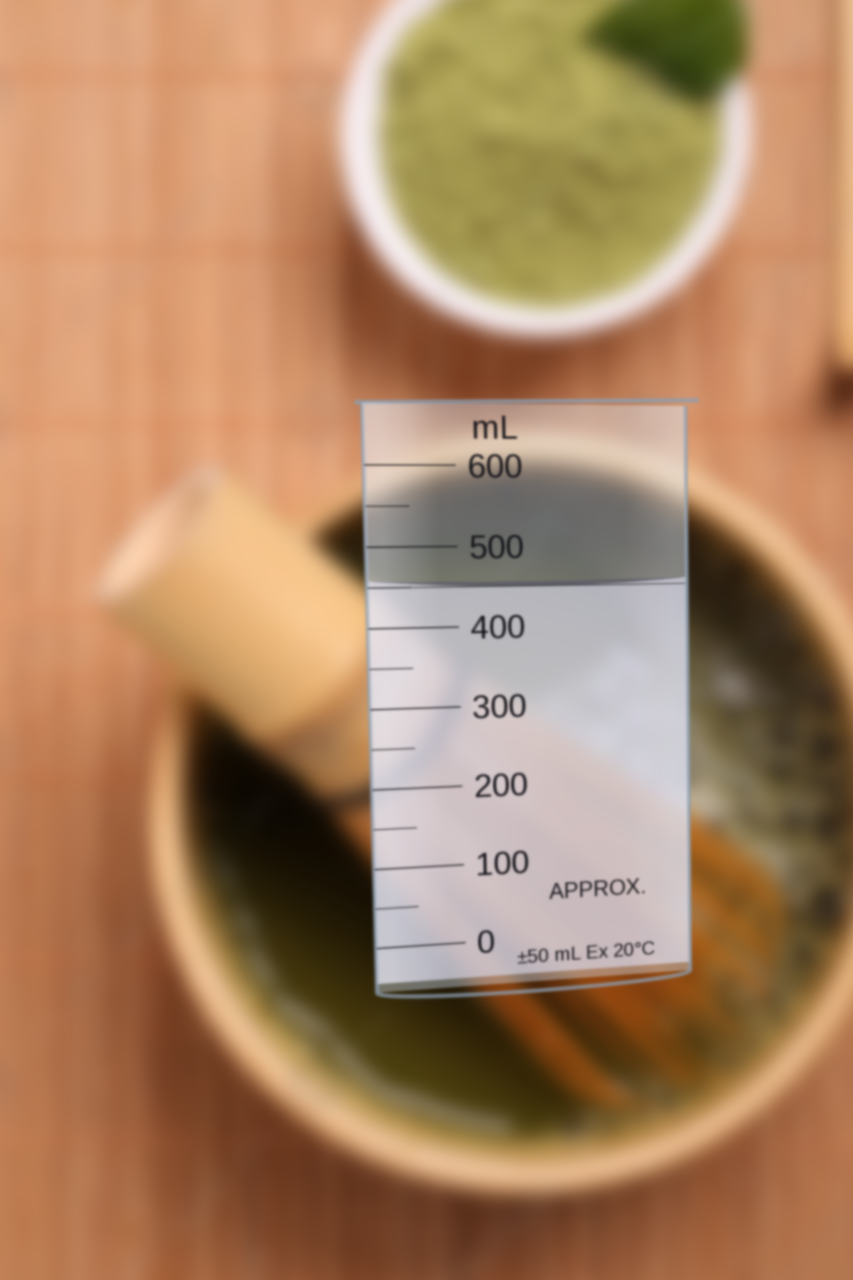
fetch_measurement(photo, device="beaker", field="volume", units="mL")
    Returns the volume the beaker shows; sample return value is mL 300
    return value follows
mL 450
